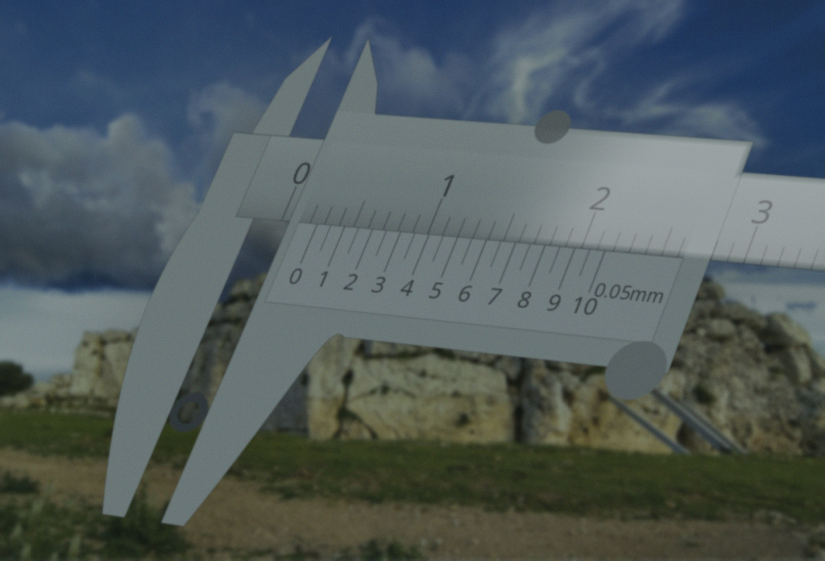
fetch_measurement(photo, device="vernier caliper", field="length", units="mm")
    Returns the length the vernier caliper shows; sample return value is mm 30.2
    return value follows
mm 2.5
